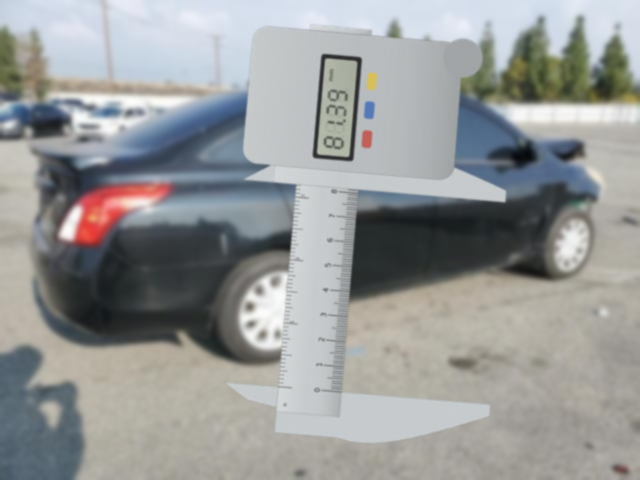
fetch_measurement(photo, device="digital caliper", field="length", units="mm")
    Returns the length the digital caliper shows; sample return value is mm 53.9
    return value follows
mm 81.39
